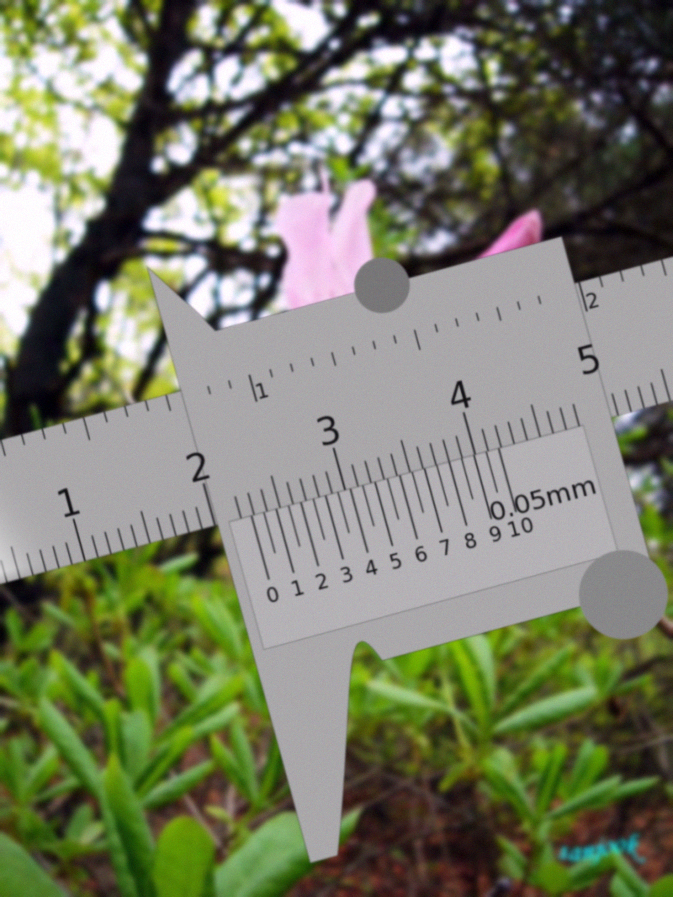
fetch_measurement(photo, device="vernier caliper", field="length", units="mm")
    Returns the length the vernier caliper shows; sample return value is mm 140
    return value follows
mm 22.8
